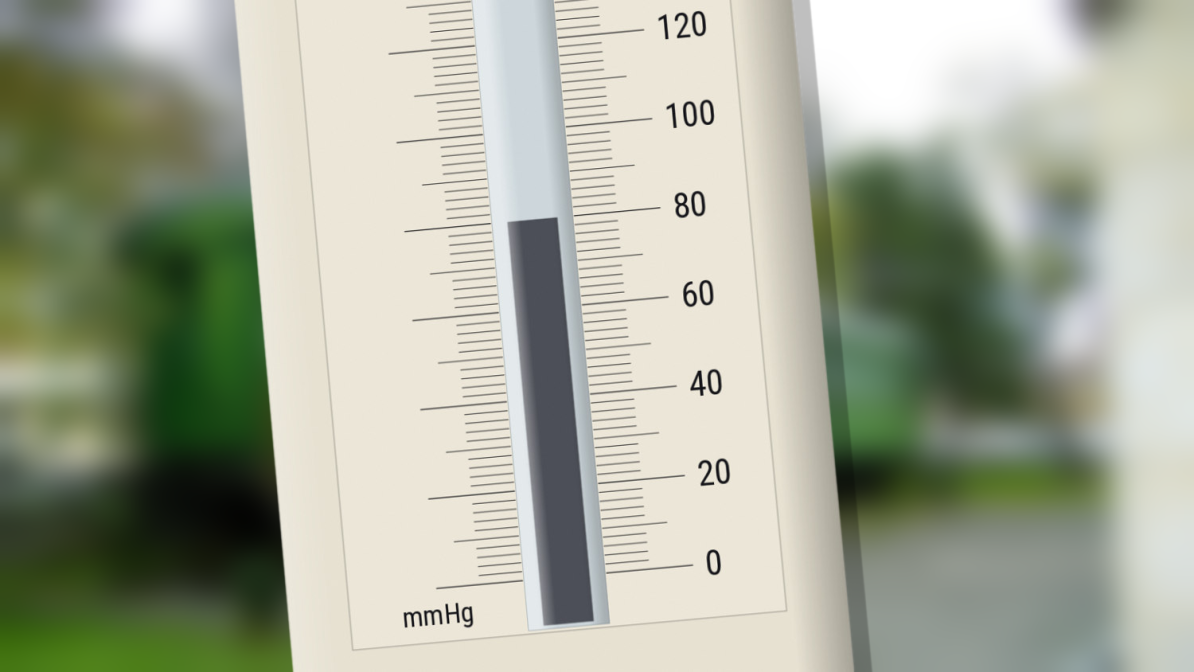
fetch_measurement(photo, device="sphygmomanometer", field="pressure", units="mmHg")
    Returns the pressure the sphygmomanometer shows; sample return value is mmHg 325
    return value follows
mmHg 80
